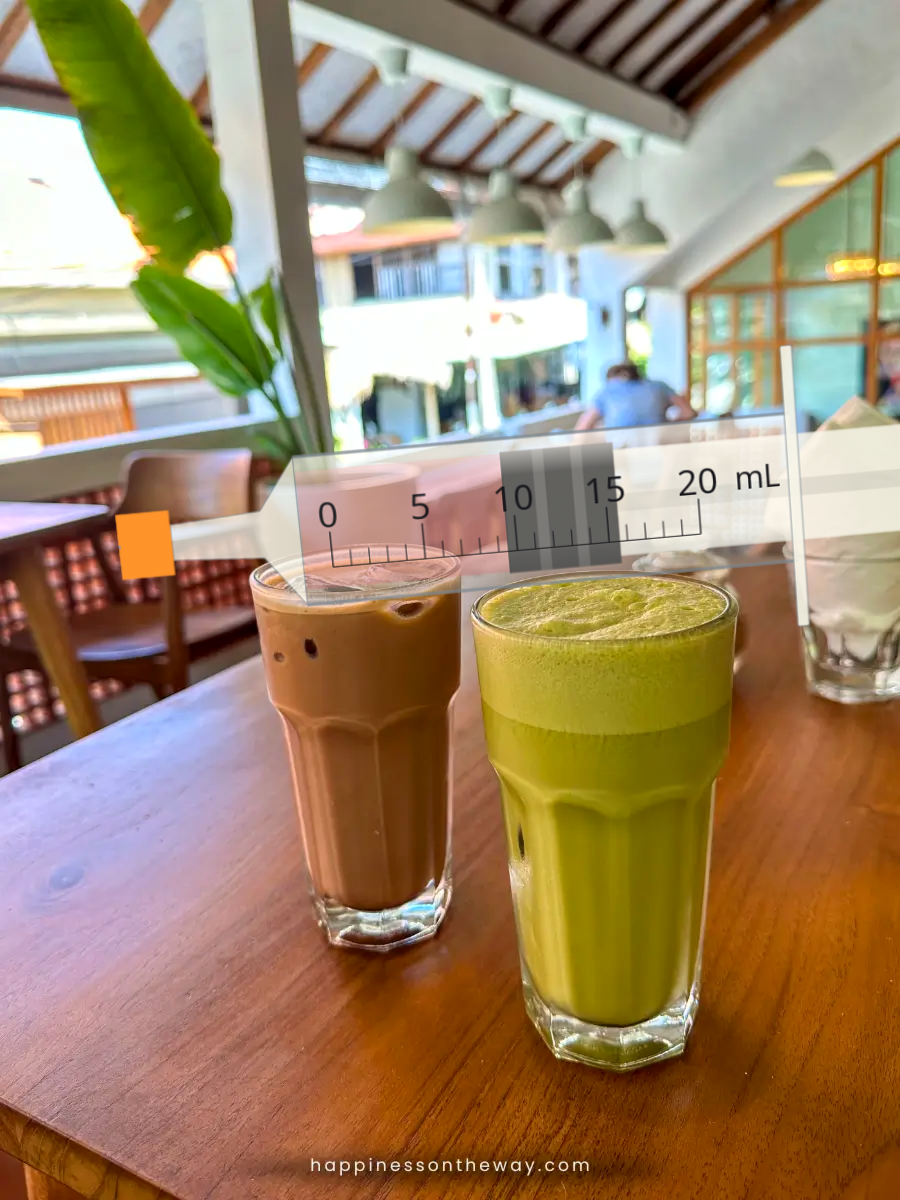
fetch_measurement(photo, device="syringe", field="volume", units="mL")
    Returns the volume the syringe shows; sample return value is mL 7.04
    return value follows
mL 9.5
